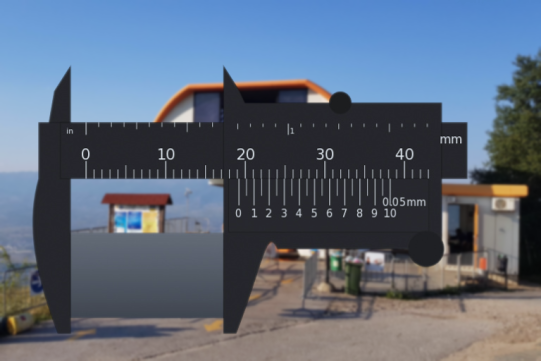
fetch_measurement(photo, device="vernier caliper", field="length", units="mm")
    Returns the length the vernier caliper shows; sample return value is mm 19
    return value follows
mm 19.2
